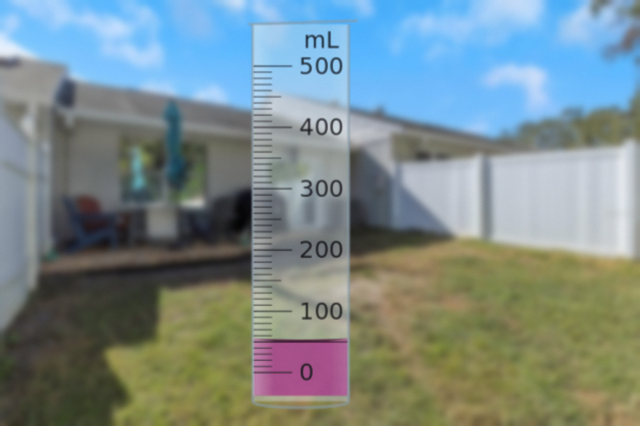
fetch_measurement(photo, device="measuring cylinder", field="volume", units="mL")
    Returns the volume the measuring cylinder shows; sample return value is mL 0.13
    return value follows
mL 50
